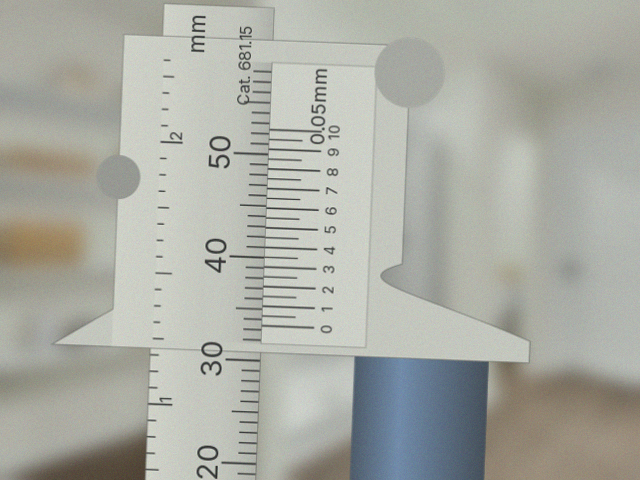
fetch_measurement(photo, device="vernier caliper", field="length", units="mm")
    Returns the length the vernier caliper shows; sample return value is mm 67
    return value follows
mm 33.4
